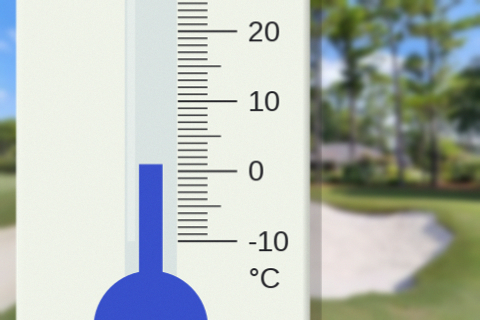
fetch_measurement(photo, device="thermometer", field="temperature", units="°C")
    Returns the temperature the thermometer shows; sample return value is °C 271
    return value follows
°C 1
